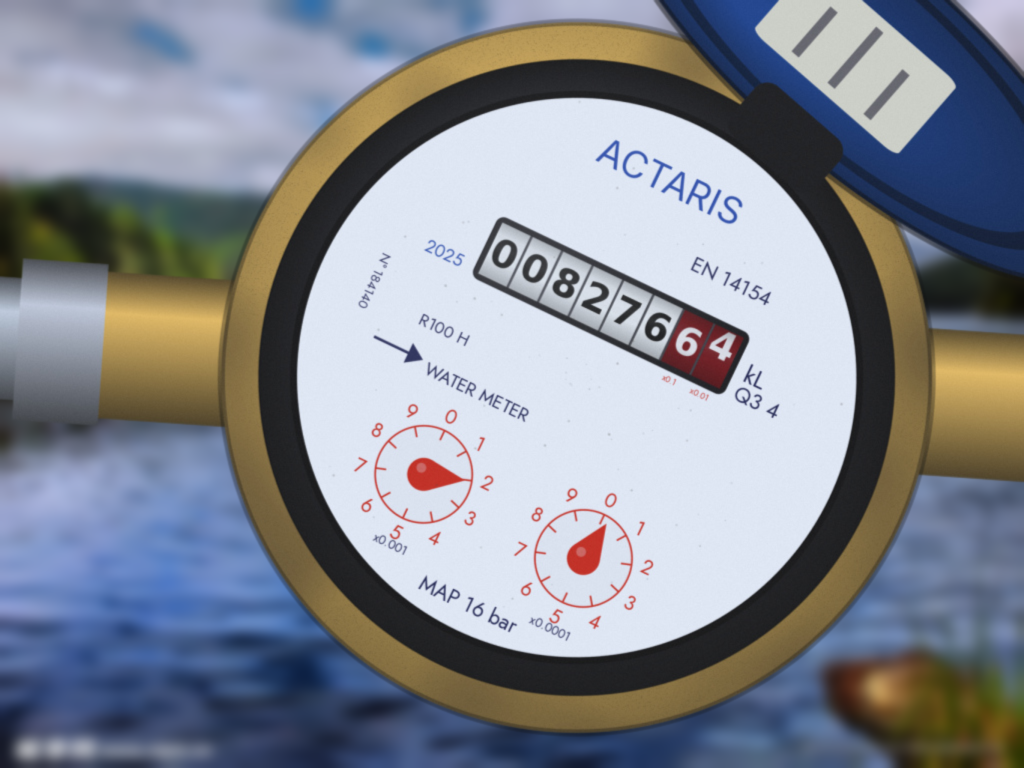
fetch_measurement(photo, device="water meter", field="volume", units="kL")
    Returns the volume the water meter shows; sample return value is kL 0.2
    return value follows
kL 8276.6420
